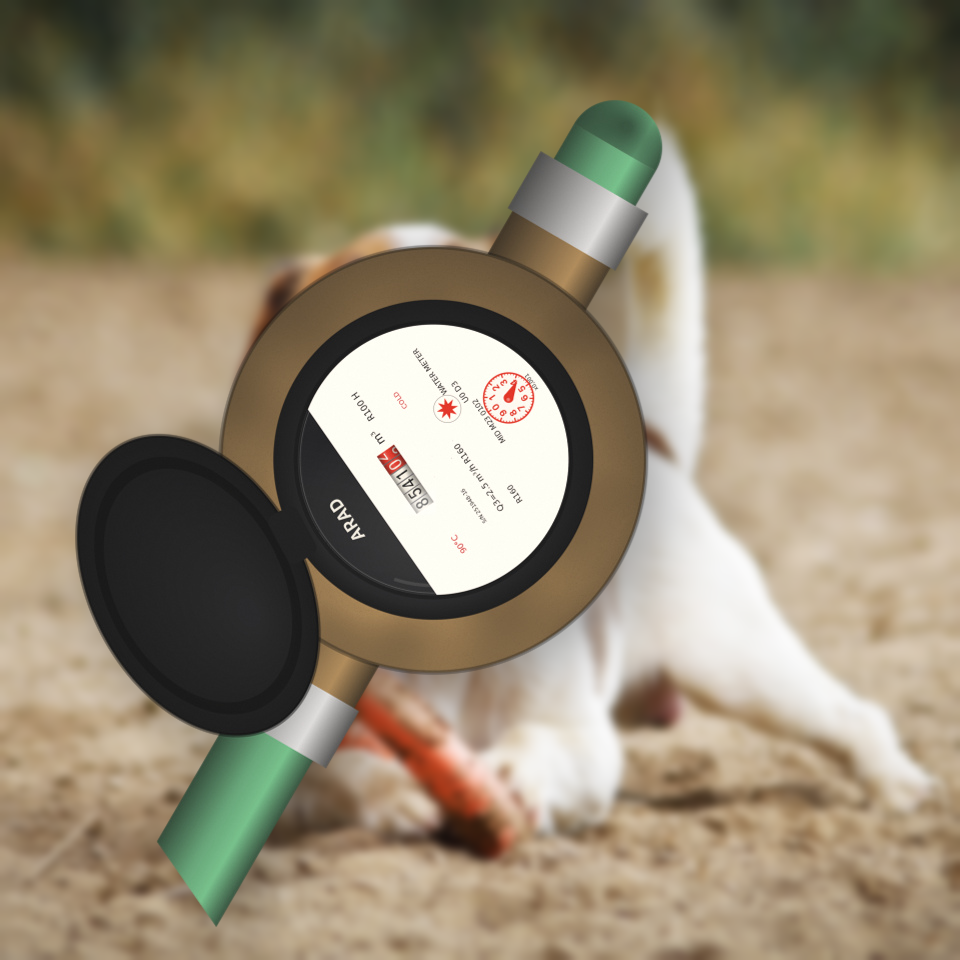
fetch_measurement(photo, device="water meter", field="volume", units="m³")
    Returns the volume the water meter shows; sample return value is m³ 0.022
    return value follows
m³ 8541.024
